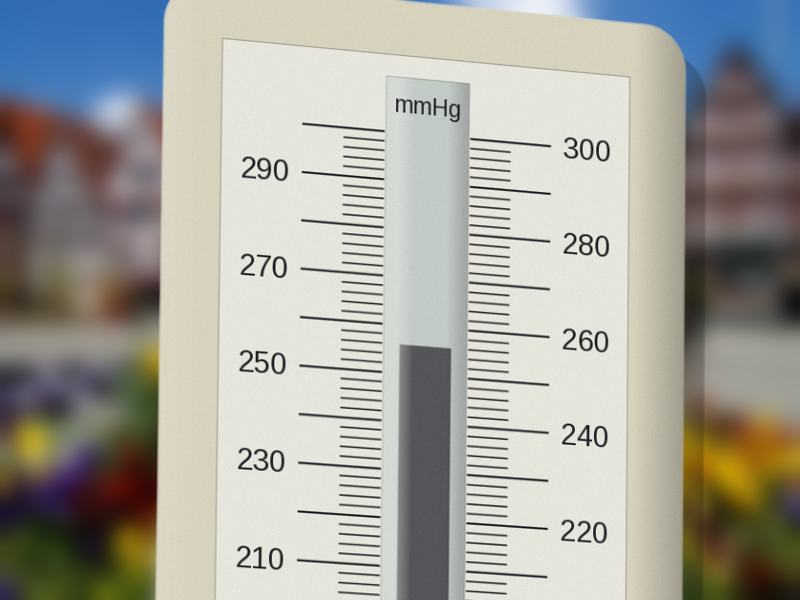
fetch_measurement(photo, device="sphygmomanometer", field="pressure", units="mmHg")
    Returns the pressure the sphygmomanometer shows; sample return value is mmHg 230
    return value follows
mmHg 256
